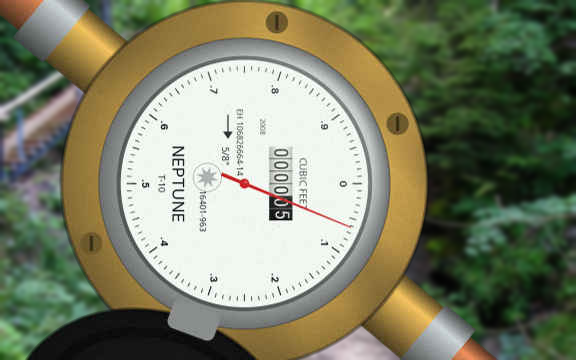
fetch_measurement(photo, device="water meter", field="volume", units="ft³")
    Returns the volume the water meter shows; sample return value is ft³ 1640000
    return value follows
ft³ 5.06
